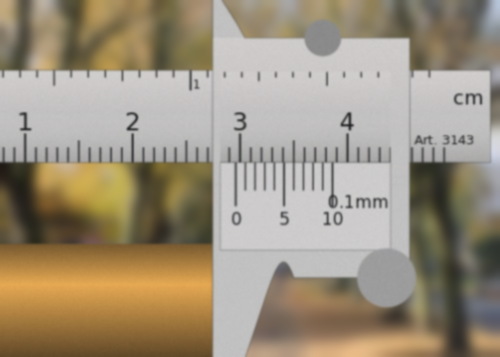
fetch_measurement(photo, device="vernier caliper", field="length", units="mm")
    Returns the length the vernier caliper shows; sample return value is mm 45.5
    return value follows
mm 29.6
